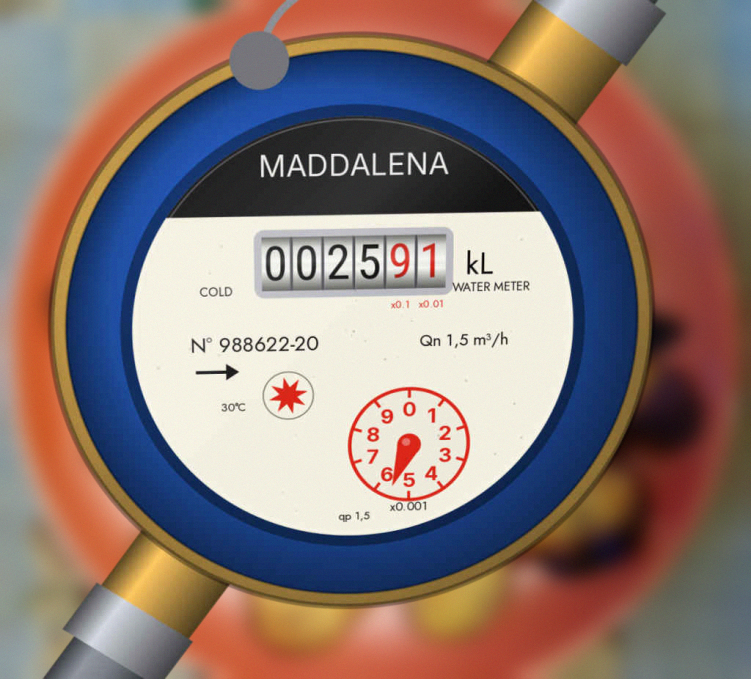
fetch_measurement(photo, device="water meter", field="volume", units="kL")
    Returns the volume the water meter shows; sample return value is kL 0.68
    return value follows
kL 25.915
